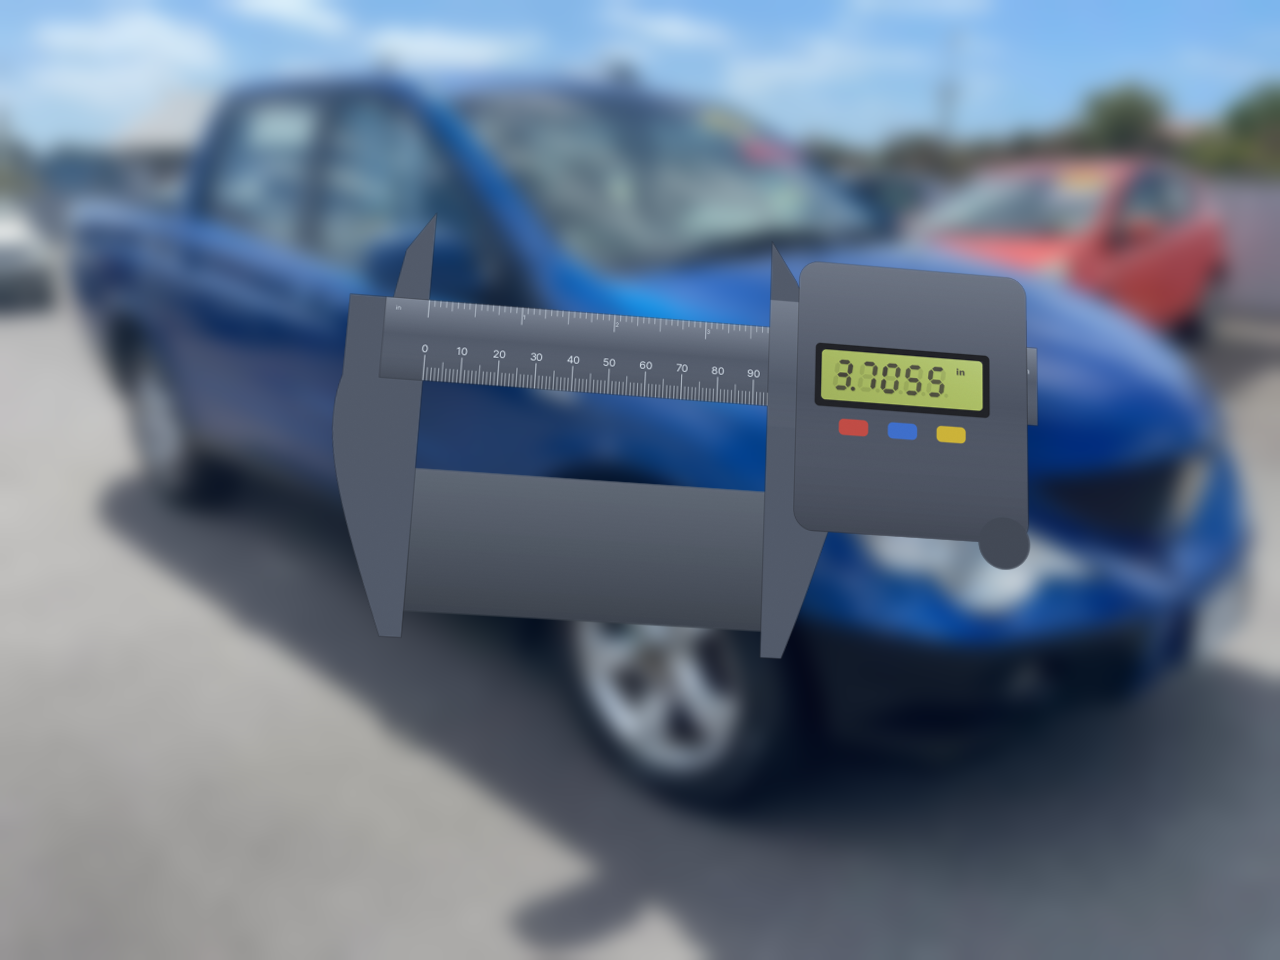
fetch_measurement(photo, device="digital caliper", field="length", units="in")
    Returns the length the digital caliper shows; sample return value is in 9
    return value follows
in 3.7055
